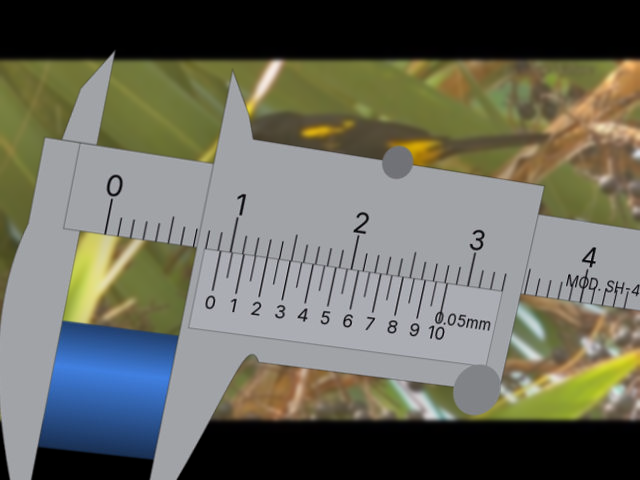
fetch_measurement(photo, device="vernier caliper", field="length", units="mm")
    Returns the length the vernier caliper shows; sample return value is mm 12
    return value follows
mm 9.2
